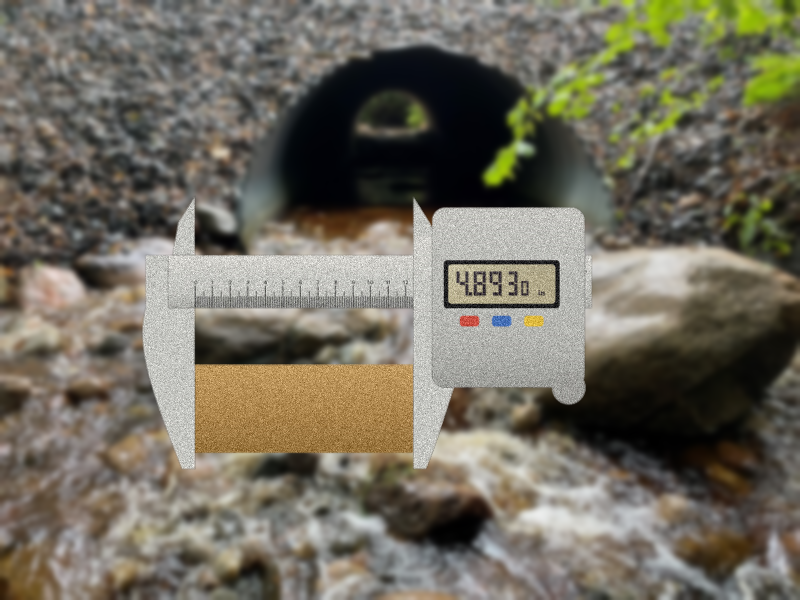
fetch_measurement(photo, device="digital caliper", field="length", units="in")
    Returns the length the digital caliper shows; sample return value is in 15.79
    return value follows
in 4.8930
